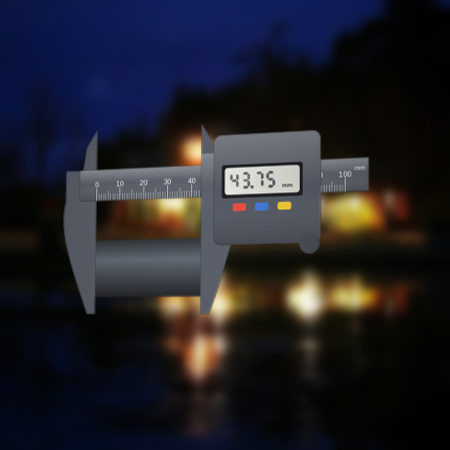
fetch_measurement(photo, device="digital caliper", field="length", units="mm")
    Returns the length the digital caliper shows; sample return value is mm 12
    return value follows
mm 43.75
